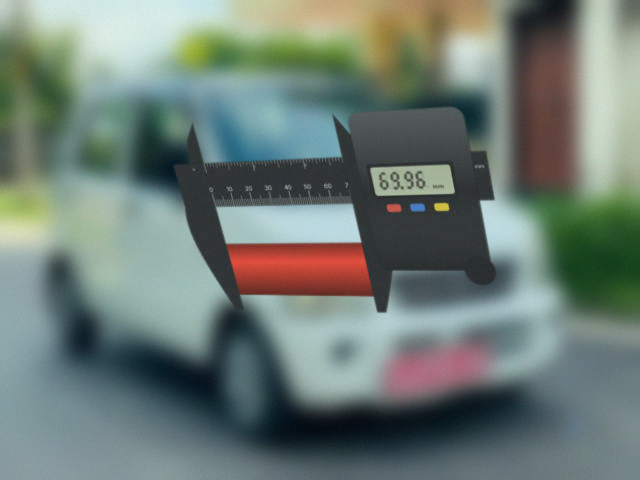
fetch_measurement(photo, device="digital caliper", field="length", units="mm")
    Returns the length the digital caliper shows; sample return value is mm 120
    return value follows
mm 69.96
